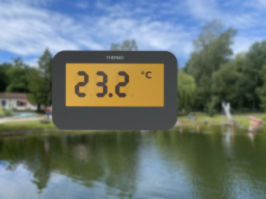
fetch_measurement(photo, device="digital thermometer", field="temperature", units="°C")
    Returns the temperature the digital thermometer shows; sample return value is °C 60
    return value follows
°C 23.2
